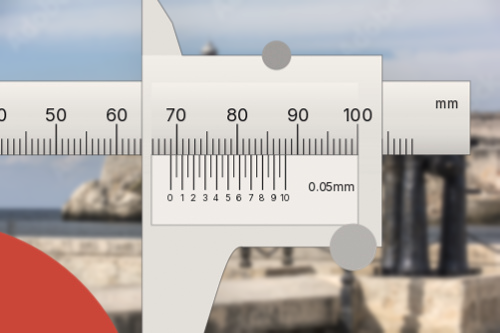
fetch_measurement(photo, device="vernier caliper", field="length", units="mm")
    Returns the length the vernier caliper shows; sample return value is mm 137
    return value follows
mm 69.0
